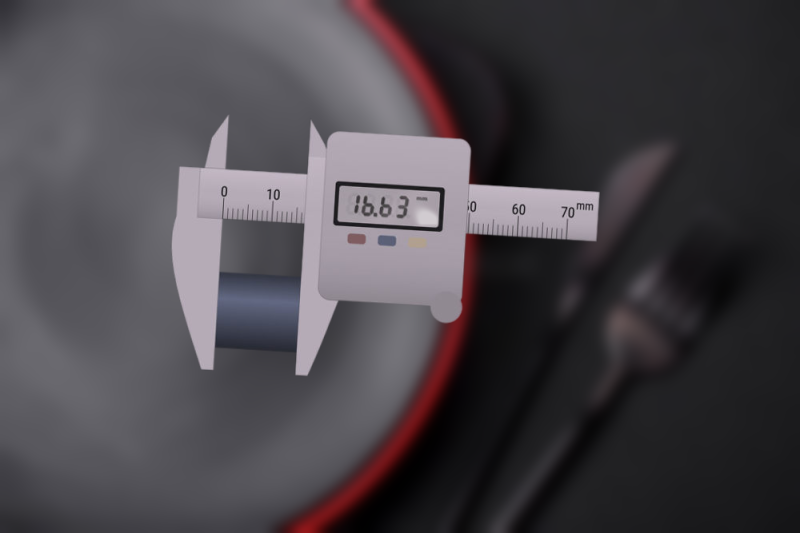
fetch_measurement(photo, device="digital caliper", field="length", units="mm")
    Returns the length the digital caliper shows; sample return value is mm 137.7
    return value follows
mm 16.63
